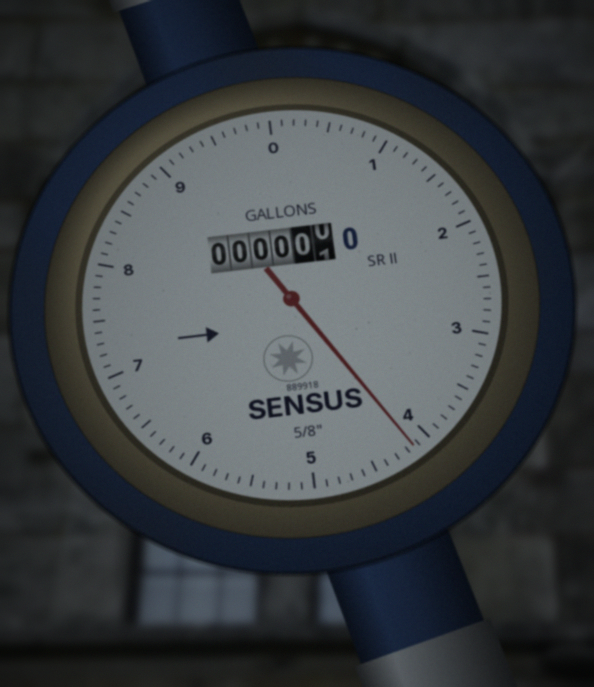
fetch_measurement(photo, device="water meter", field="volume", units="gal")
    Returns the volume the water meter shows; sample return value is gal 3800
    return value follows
gal 4.1
